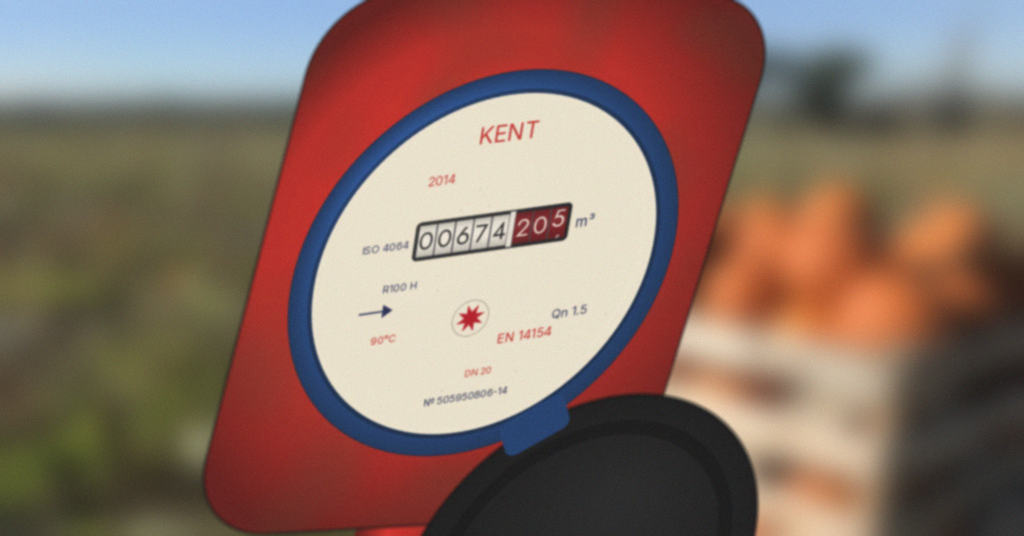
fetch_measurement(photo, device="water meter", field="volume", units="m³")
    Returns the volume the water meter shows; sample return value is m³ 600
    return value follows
m³ 674.205
